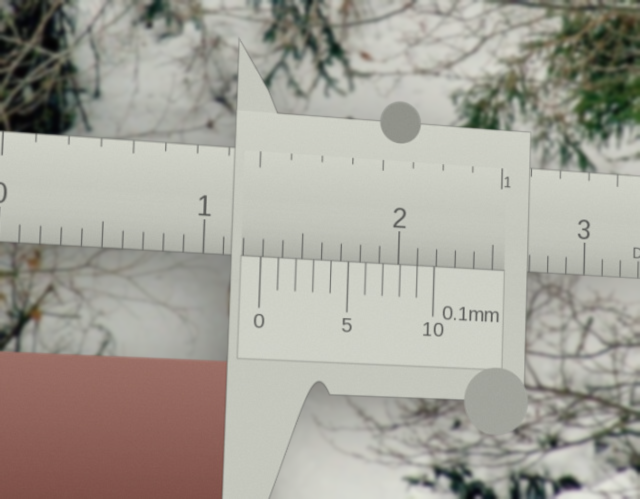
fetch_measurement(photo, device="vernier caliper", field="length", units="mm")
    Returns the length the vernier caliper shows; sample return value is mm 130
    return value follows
mm 12.9
